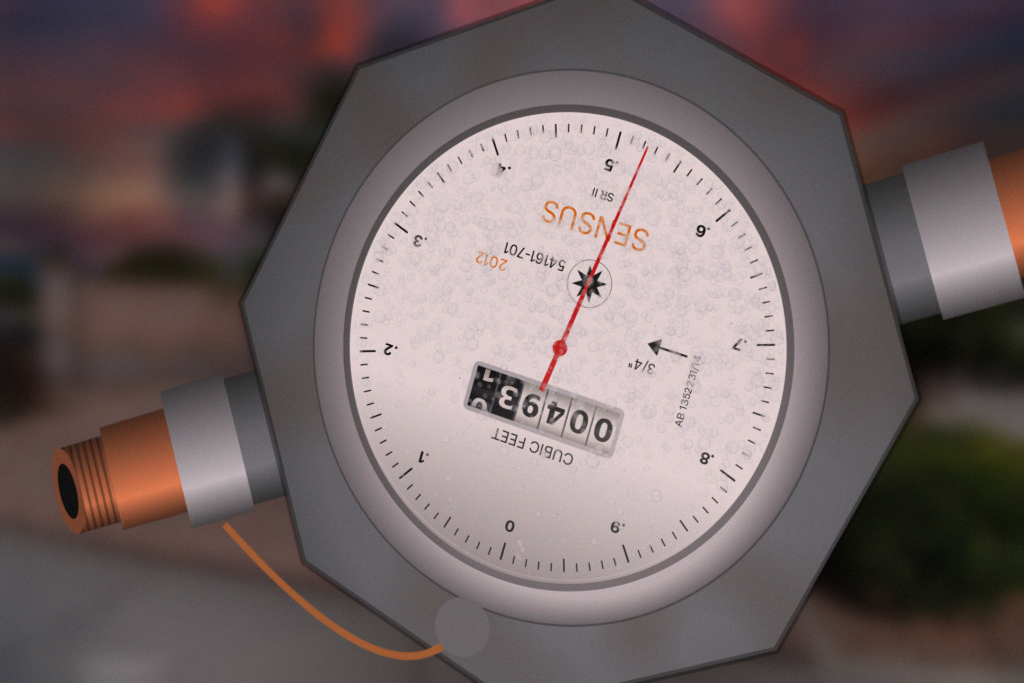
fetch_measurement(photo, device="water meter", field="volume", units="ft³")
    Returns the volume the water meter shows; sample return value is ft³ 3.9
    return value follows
ft³ 4930.52
